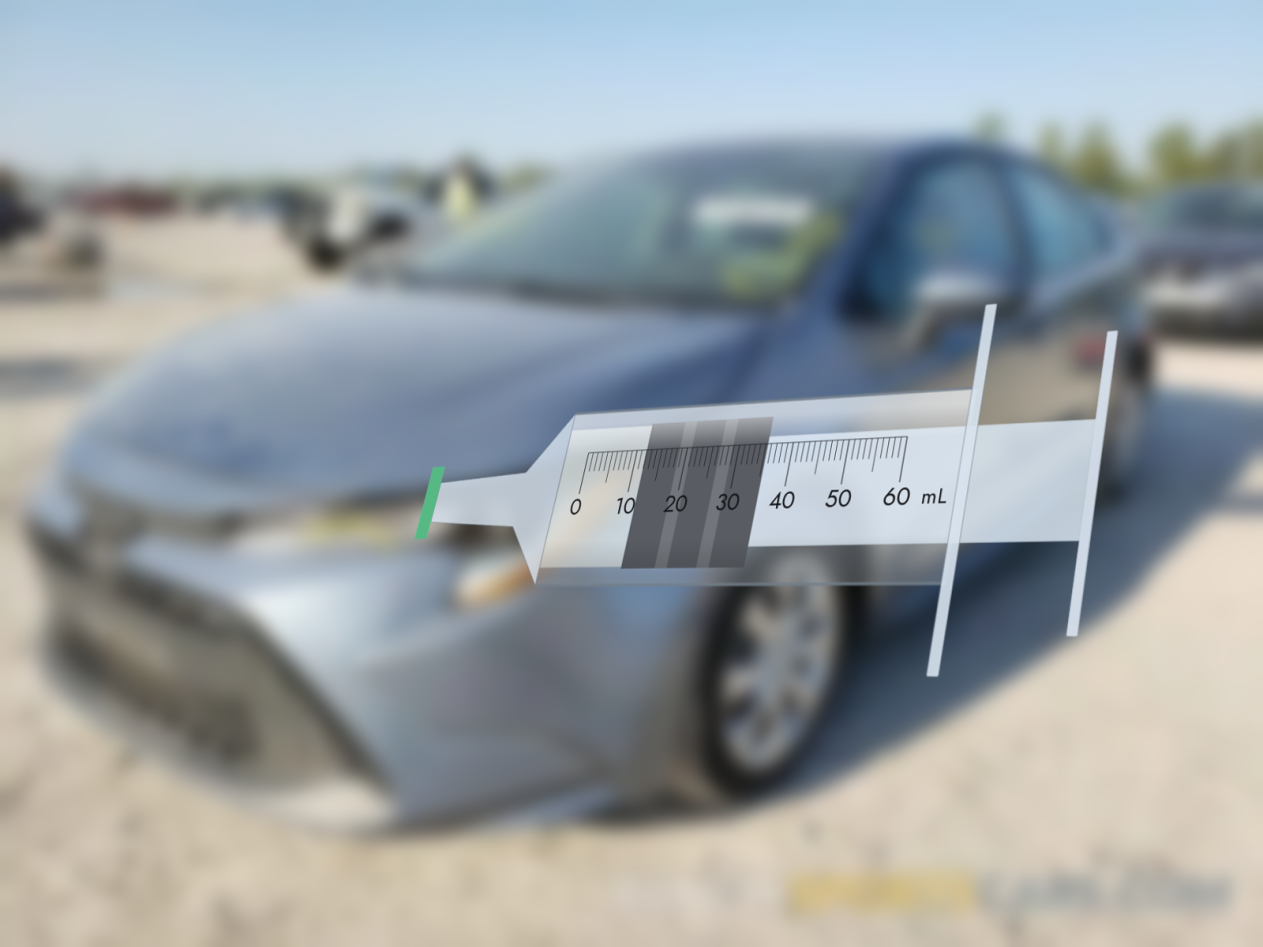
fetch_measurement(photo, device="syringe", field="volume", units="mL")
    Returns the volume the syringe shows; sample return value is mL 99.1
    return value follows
mL 12
